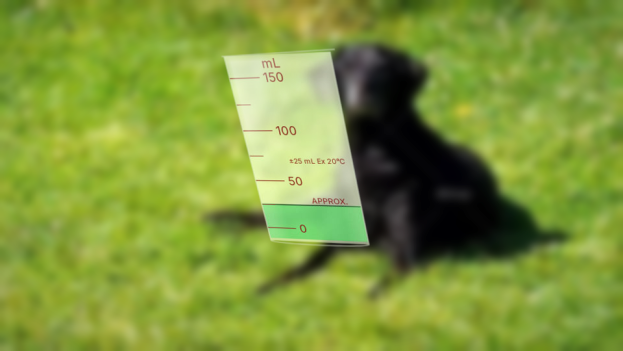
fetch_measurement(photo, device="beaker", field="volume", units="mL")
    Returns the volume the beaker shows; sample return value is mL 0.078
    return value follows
mL 25
